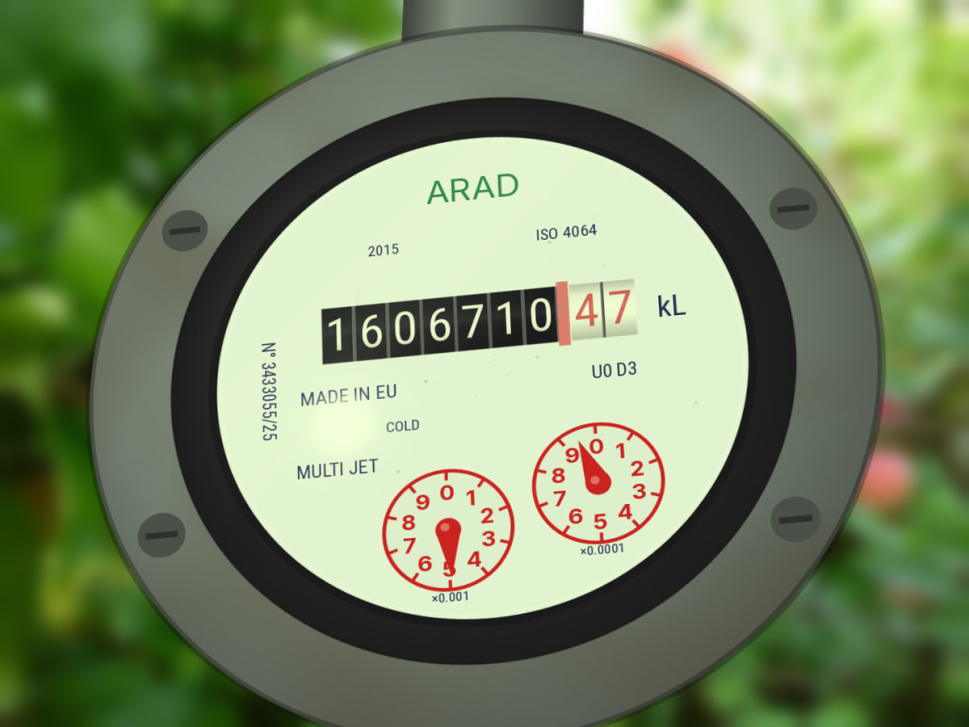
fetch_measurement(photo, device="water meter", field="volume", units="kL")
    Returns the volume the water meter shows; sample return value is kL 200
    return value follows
kL 1606710.4749
